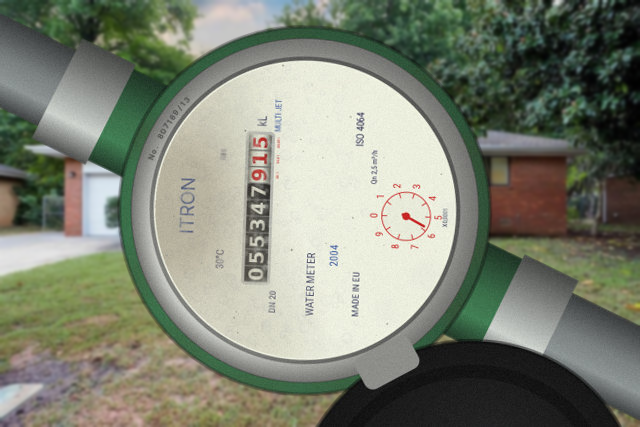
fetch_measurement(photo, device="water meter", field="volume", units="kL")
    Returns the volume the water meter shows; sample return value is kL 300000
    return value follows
kL 55347.9155
